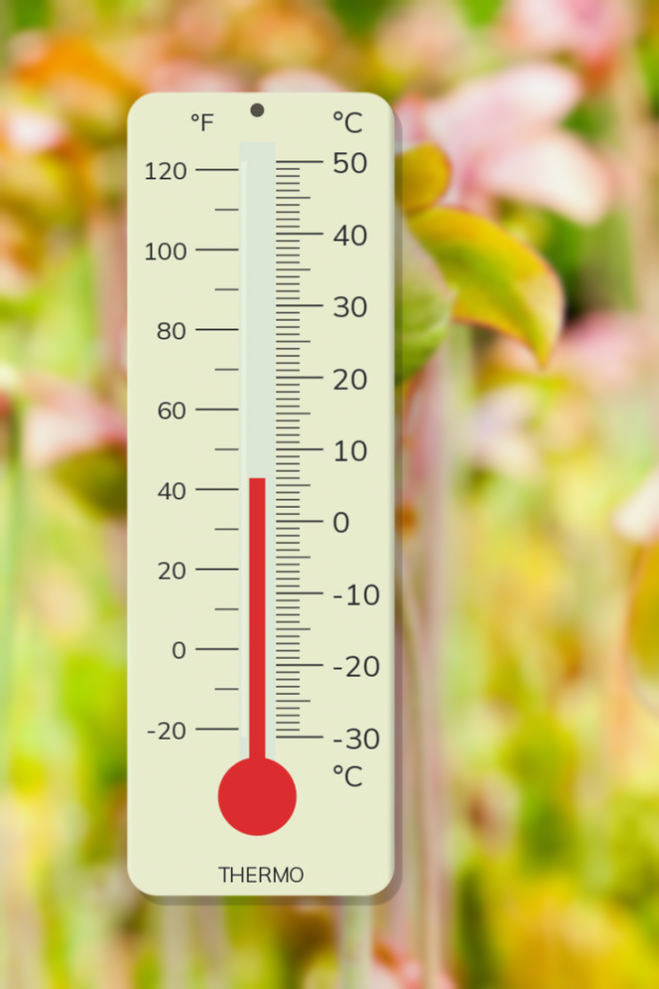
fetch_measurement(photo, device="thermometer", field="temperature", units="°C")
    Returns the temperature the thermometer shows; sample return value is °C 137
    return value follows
°C 6
